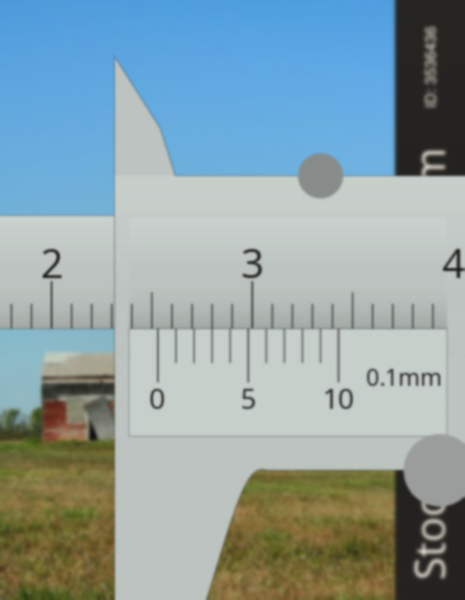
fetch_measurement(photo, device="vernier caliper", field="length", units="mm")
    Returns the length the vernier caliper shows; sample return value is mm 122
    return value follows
mm 25.3
